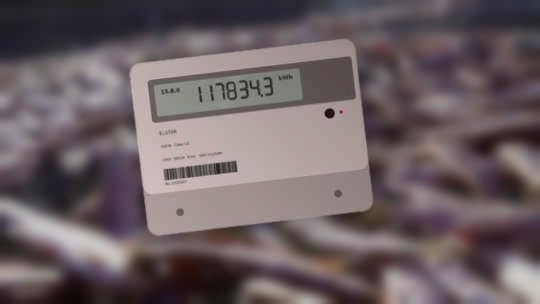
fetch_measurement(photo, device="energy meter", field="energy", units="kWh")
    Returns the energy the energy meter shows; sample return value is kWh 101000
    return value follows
kWh 117834.3
